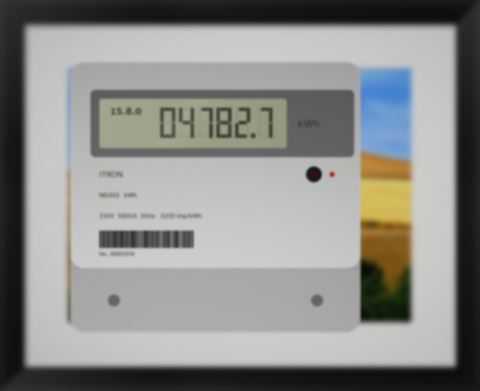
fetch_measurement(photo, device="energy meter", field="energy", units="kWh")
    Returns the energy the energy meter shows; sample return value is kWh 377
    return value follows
kWh 4782.7
